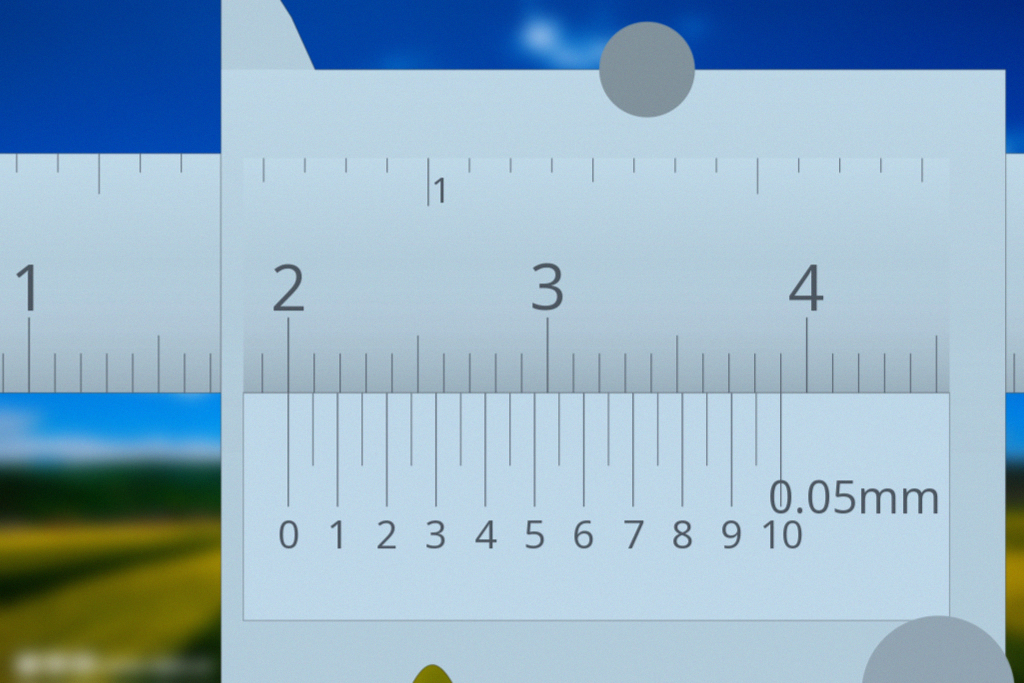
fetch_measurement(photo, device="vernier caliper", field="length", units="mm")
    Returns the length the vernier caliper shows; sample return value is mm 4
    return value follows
mm 20.00
